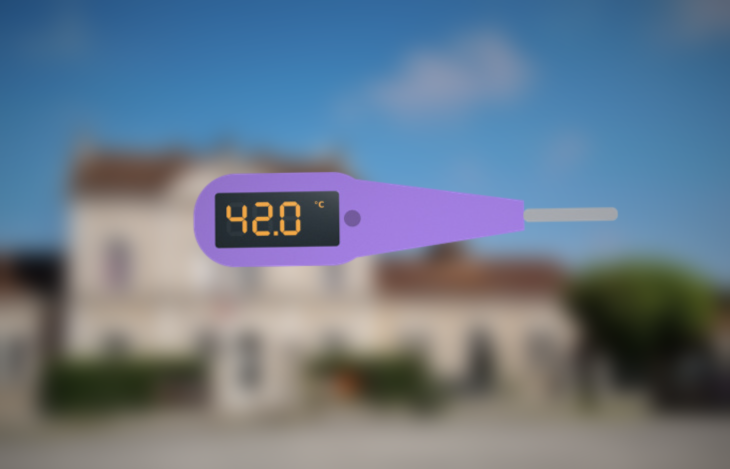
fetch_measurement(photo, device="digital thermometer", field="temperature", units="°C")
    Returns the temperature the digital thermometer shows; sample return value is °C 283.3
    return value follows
°C 42.0
